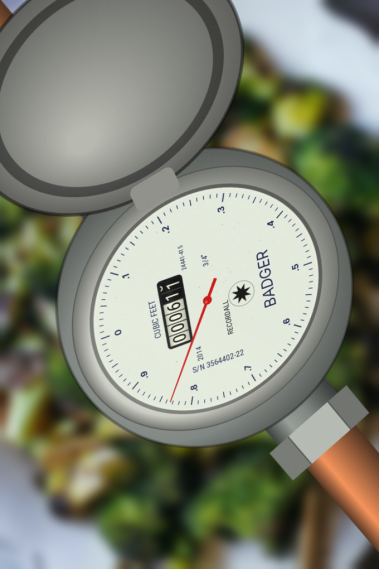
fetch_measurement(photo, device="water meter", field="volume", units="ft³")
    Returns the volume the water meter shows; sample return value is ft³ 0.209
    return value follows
ft³ 610.83
